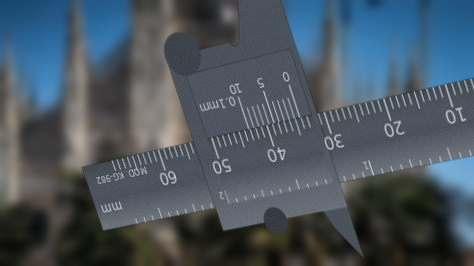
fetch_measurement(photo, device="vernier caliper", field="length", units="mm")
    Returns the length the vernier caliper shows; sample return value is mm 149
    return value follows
mm 34.2
